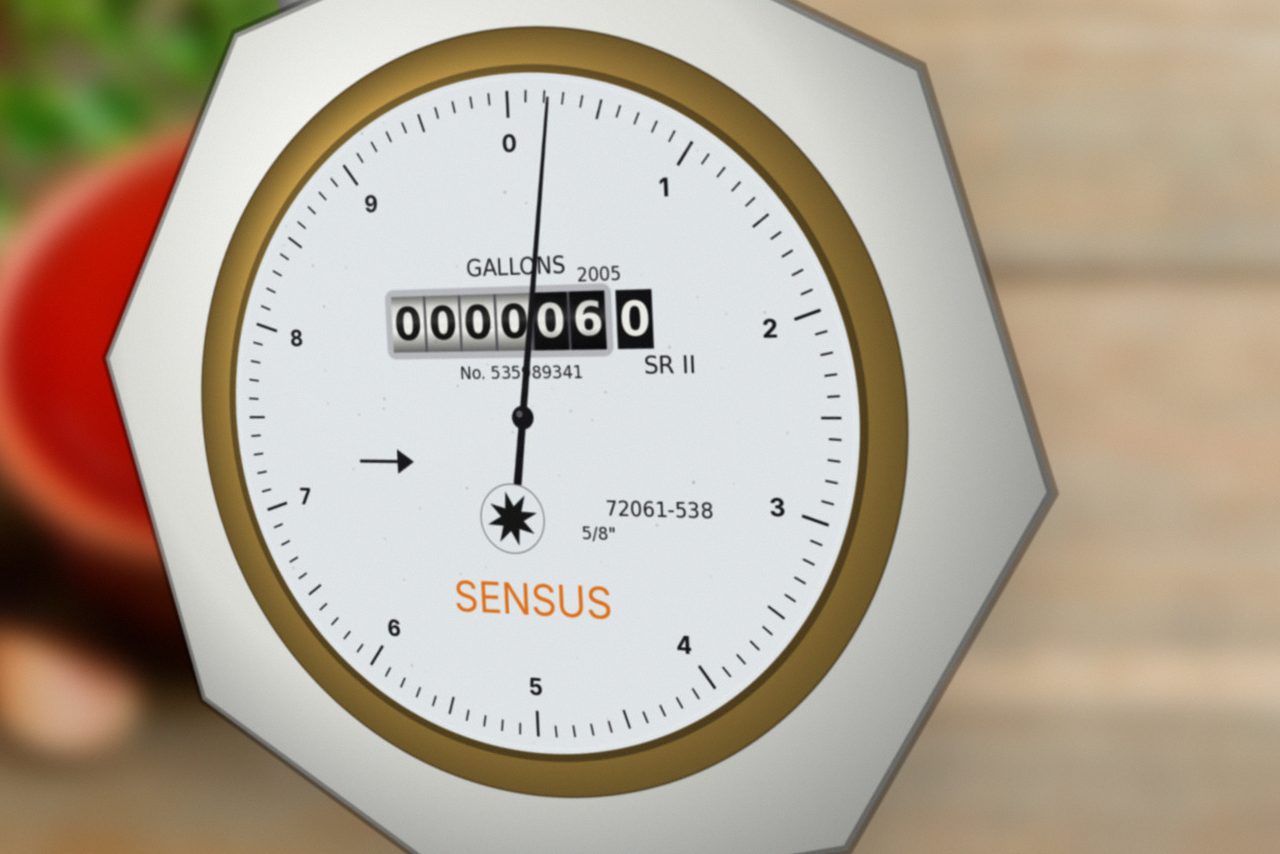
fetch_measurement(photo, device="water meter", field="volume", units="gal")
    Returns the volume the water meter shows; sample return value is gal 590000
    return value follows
gal 60.2
